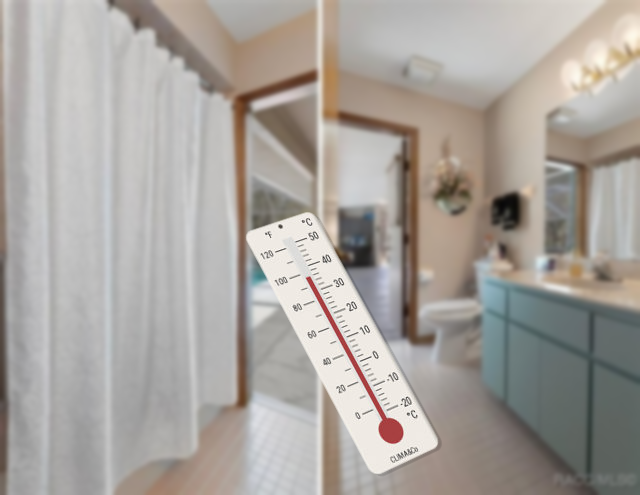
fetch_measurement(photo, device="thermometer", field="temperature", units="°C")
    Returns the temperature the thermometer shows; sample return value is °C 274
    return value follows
°C 36
